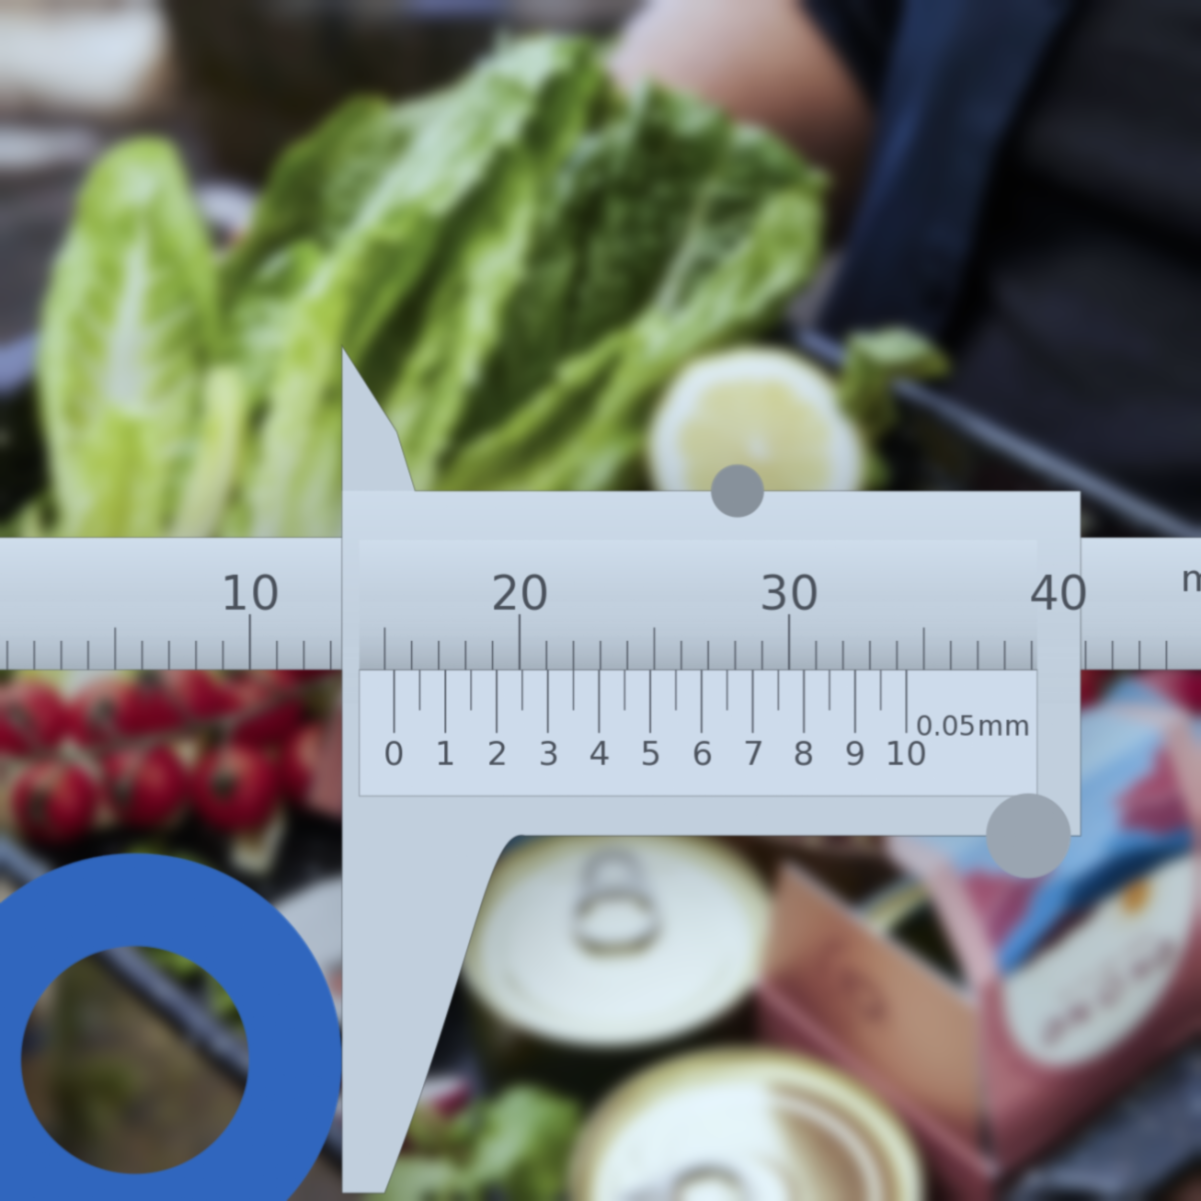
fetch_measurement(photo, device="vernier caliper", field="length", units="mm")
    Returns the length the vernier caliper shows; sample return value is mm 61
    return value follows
mm 15.35
